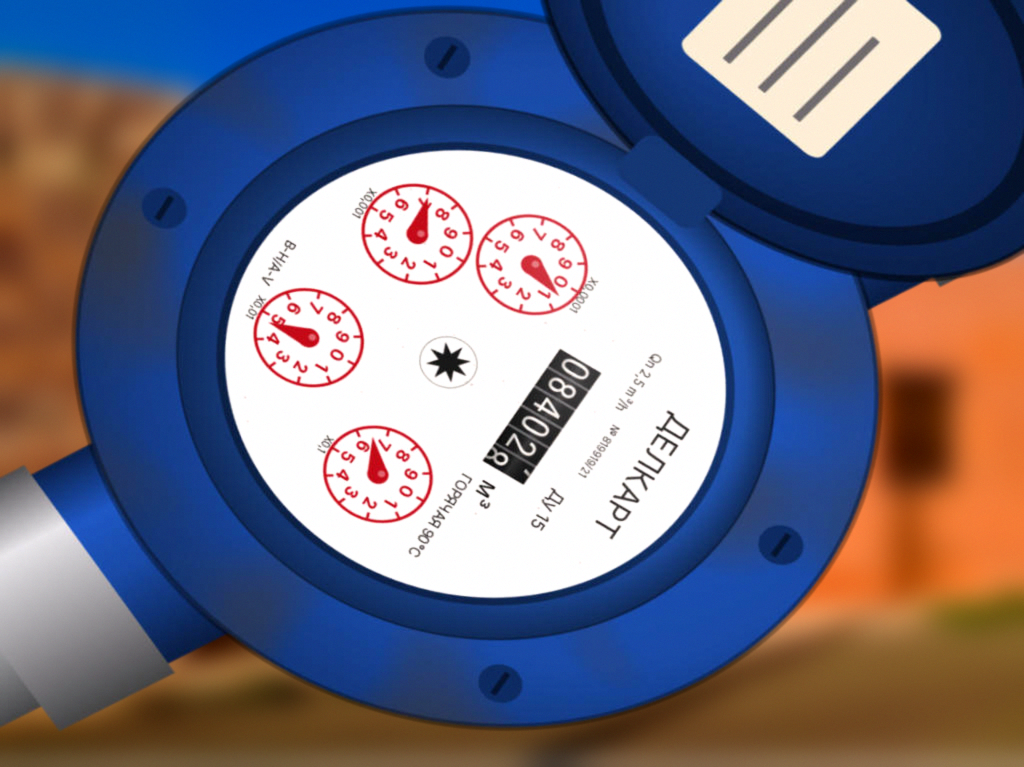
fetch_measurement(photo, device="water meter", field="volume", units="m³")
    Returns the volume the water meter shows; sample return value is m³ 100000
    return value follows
m³ 84027.6470
